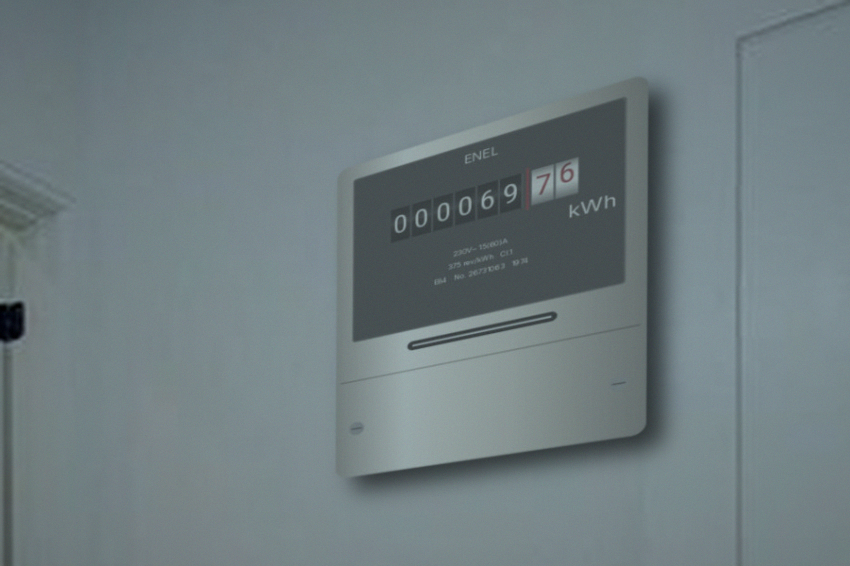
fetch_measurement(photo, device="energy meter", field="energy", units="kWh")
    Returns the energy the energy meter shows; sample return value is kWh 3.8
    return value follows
kWh 69.76
